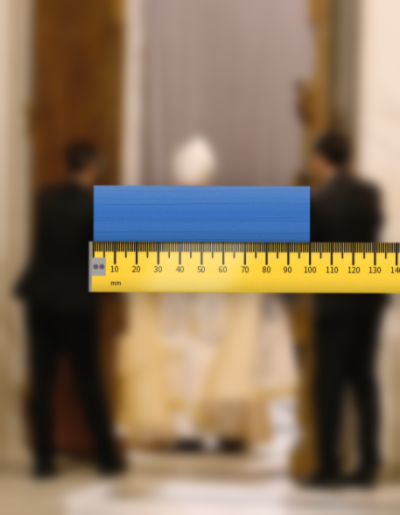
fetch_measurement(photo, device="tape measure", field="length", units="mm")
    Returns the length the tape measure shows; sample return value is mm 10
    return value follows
mm 100
